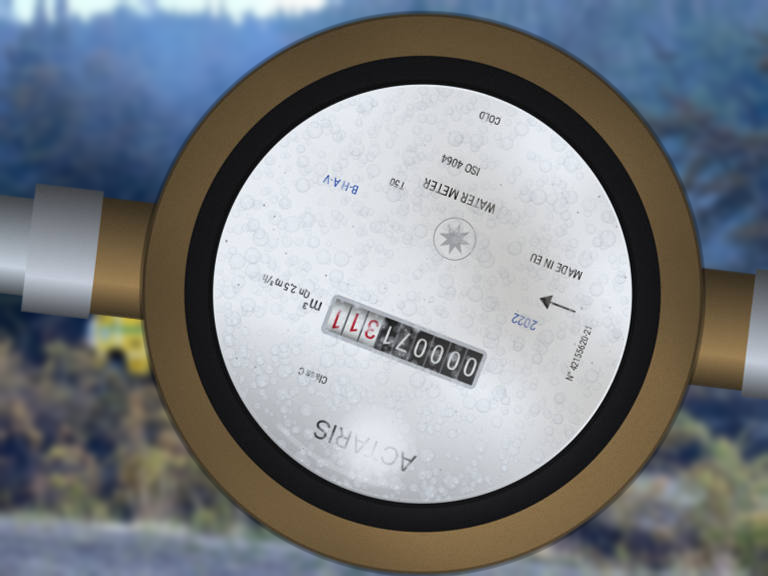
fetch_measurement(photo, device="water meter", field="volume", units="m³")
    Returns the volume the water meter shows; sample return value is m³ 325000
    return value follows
m³ 71.311
